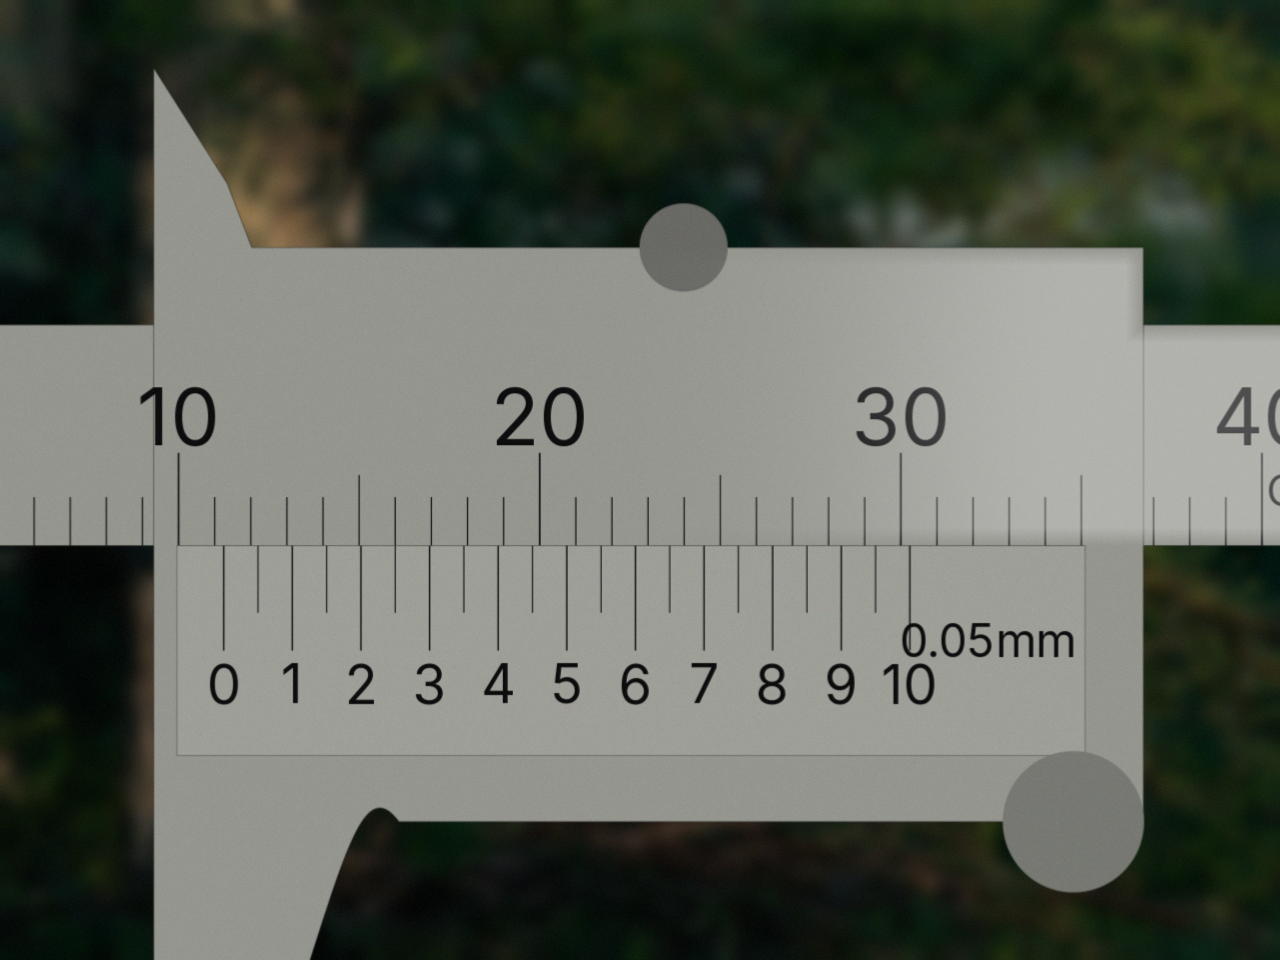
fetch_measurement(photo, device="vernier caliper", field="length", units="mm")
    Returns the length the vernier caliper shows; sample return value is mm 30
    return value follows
mm 11.25
